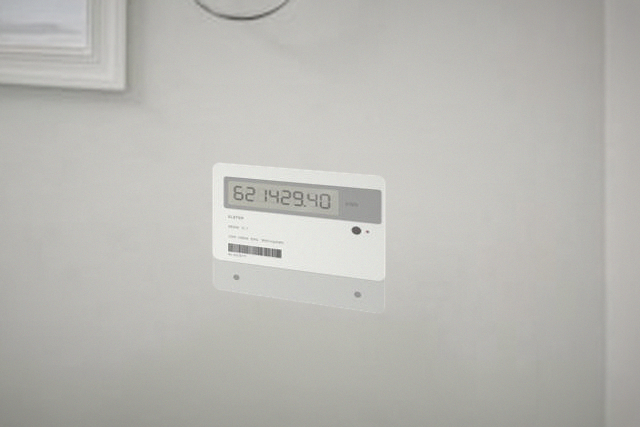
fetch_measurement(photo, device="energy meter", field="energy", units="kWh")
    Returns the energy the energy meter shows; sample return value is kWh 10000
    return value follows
kWh 621429.40
